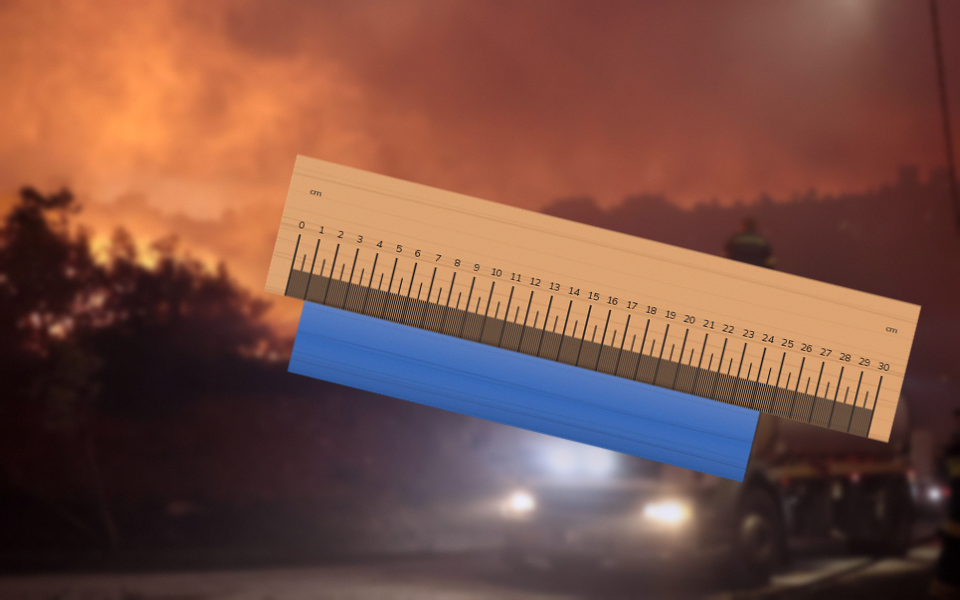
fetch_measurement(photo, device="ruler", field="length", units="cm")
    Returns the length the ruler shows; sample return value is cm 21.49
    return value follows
cm 23.5
